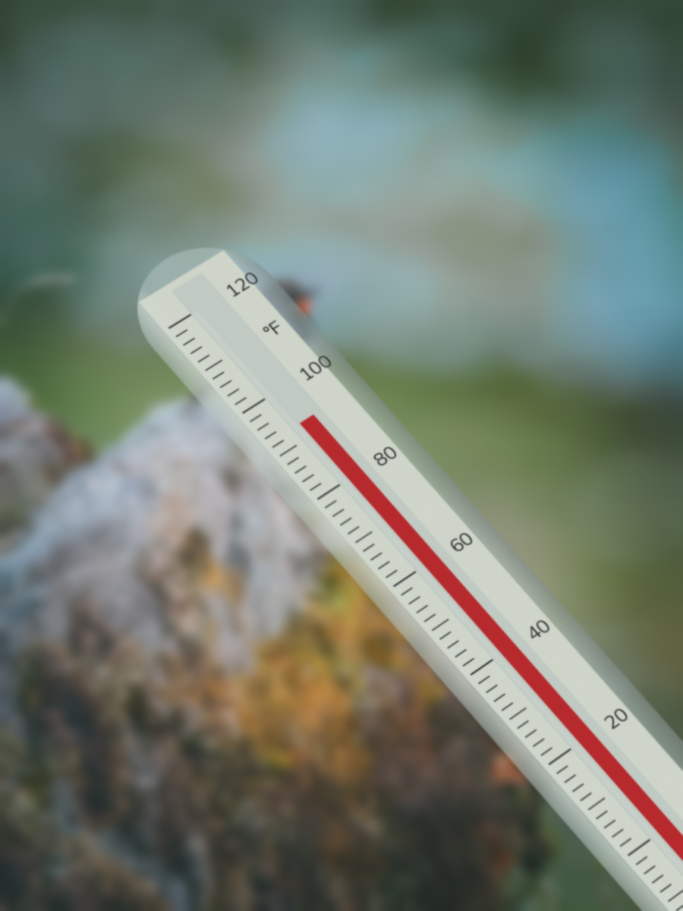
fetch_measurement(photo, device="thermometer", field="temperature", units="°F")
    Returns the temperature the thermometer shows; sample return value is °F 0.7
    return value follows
°F 93
